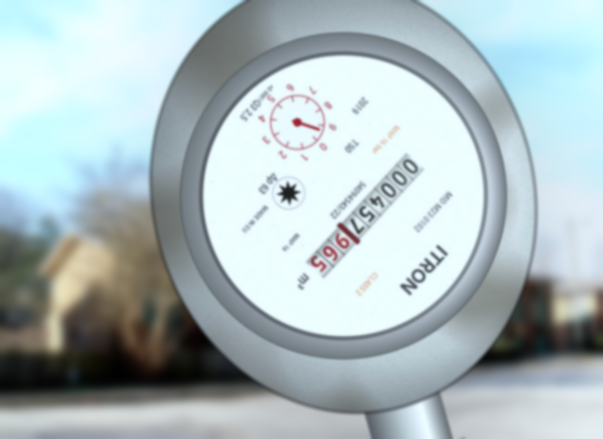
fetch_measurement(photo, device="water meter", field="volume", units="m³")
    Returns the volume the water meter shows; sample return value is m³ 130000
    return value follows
m³ 457.9649
